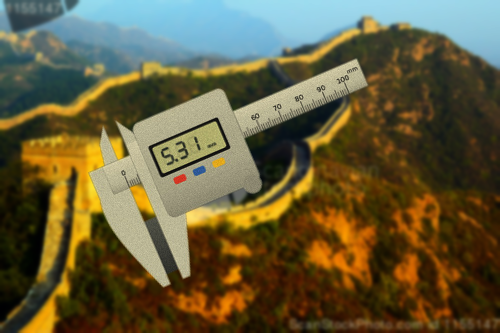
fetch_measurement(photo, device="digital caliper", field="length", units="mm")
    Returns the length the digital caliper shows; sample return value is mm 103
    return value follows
mm 5.31
